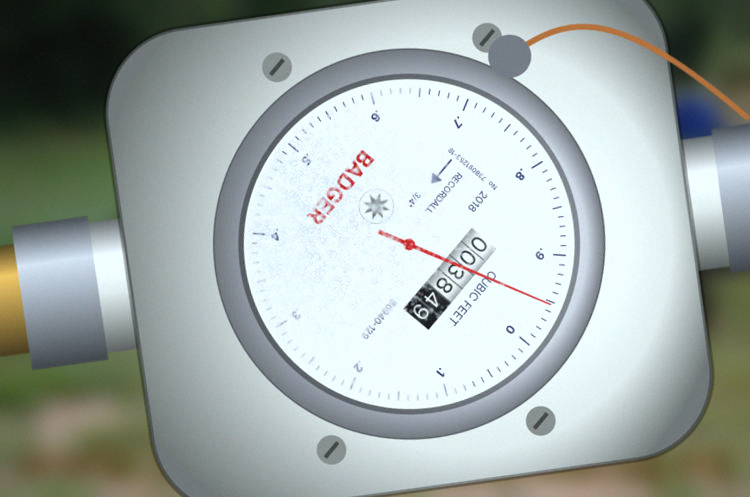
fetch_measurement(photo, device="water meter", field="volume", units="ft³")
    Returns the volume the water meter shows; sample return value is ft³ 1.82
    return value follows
ft³ 3848.95
